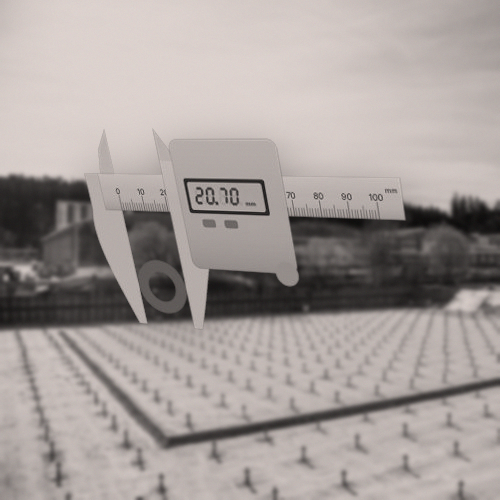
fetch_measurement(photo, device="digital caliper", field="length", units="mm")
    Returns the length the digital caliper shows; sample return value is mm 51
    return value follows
mm 20.70
